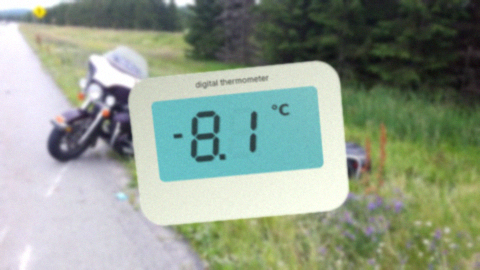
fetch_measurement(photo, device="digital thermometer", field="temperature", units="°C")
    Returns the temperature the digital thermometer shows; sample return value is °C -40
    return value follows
°C -8.1
